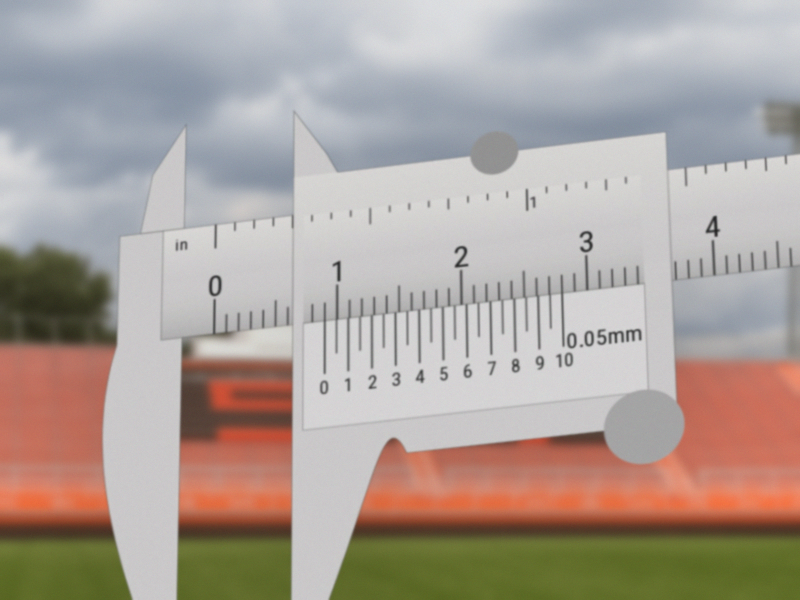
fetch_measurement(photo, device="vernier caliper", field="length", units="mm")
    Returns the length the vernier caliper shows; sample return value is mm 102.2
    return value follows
mm 9.0
